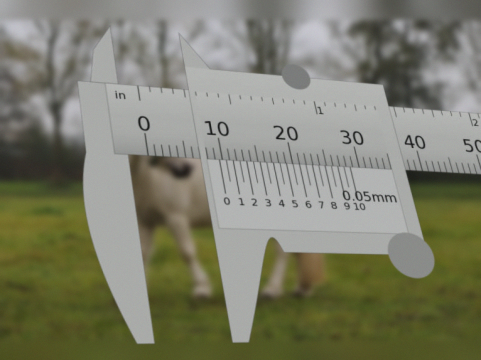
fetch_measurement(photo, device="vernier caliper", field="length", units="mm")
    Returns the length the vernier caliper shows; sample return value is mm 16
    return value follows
mm 9.6
